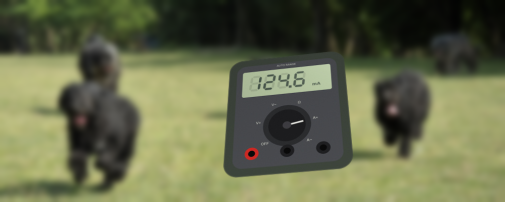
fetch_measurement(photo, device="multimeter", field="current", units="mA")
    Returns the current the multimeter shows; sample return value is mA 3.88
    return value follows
mA 124.6
